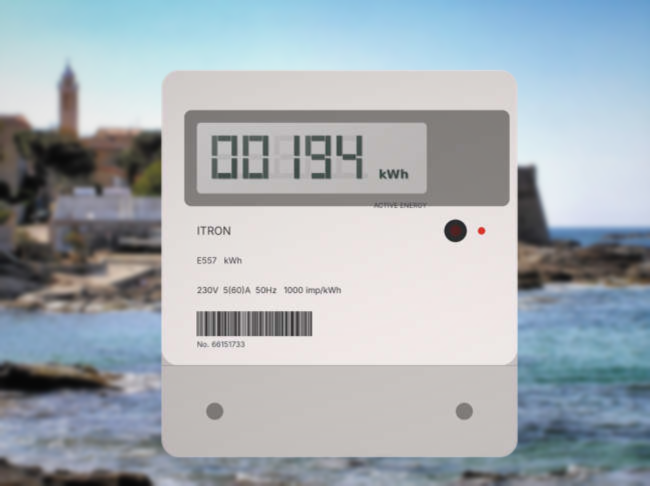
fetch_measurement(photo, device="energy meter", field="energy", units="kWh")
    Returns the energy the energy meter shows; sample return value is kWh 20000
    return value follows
kWh 194
